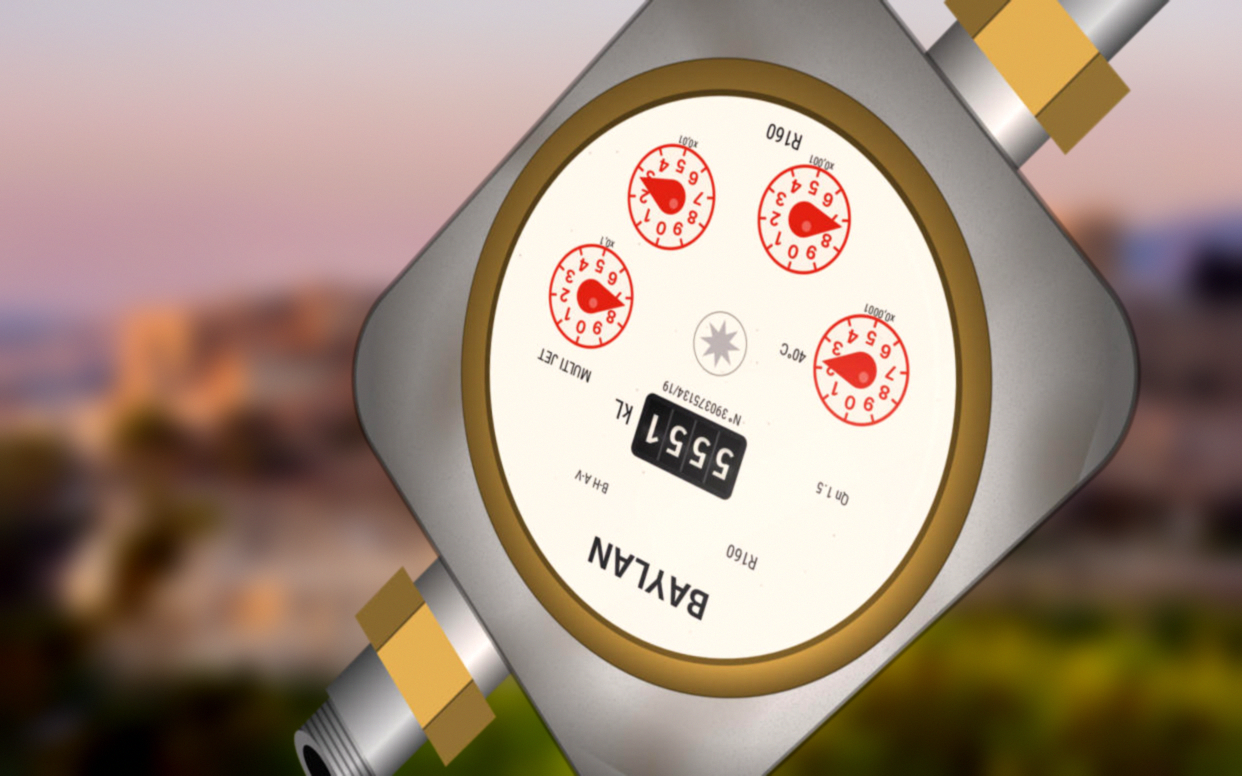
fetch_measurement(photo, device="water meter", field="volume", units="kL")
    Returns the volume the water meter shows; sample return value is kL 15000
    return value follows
kL 5551.7272
